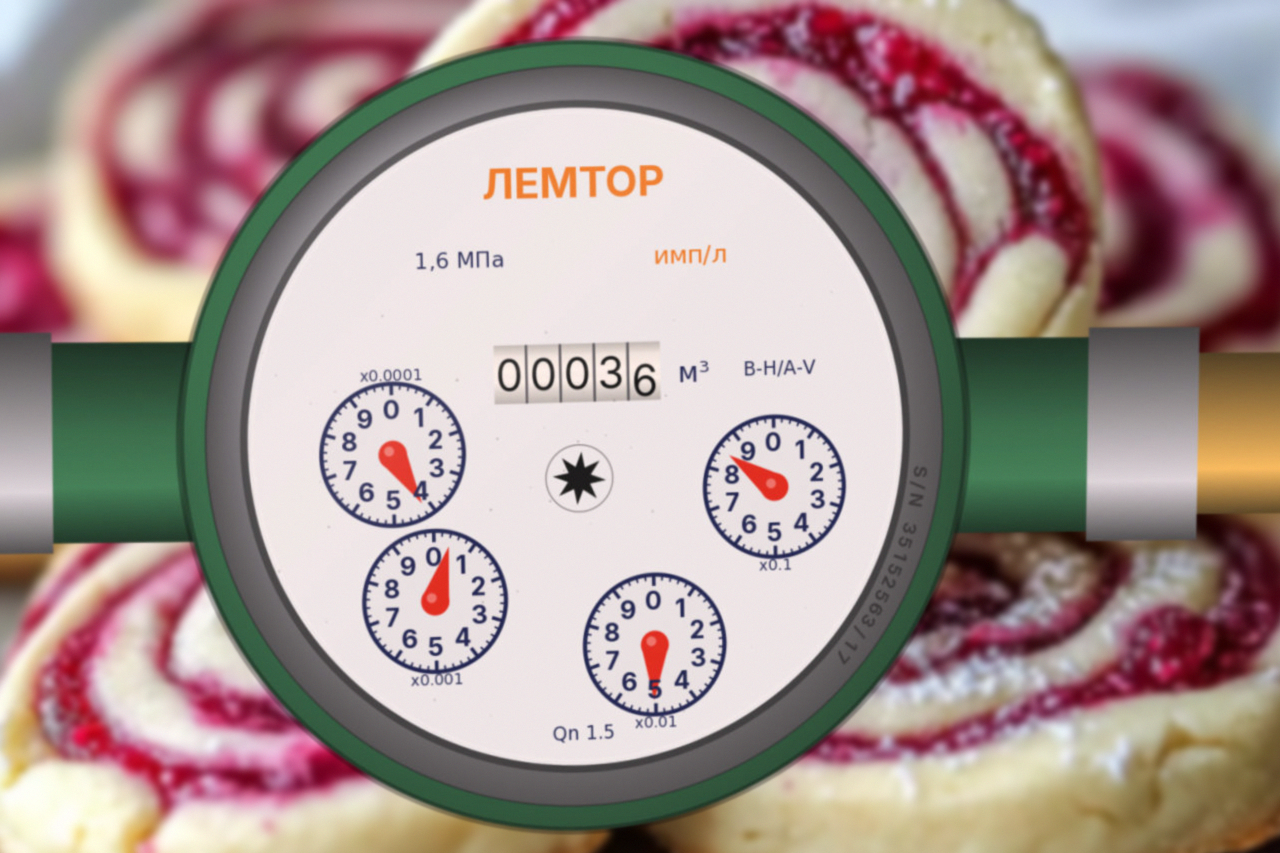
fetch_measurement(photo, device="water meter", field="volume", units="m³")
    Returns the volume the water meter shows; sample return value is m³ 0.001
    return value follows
m³ 35.8504
